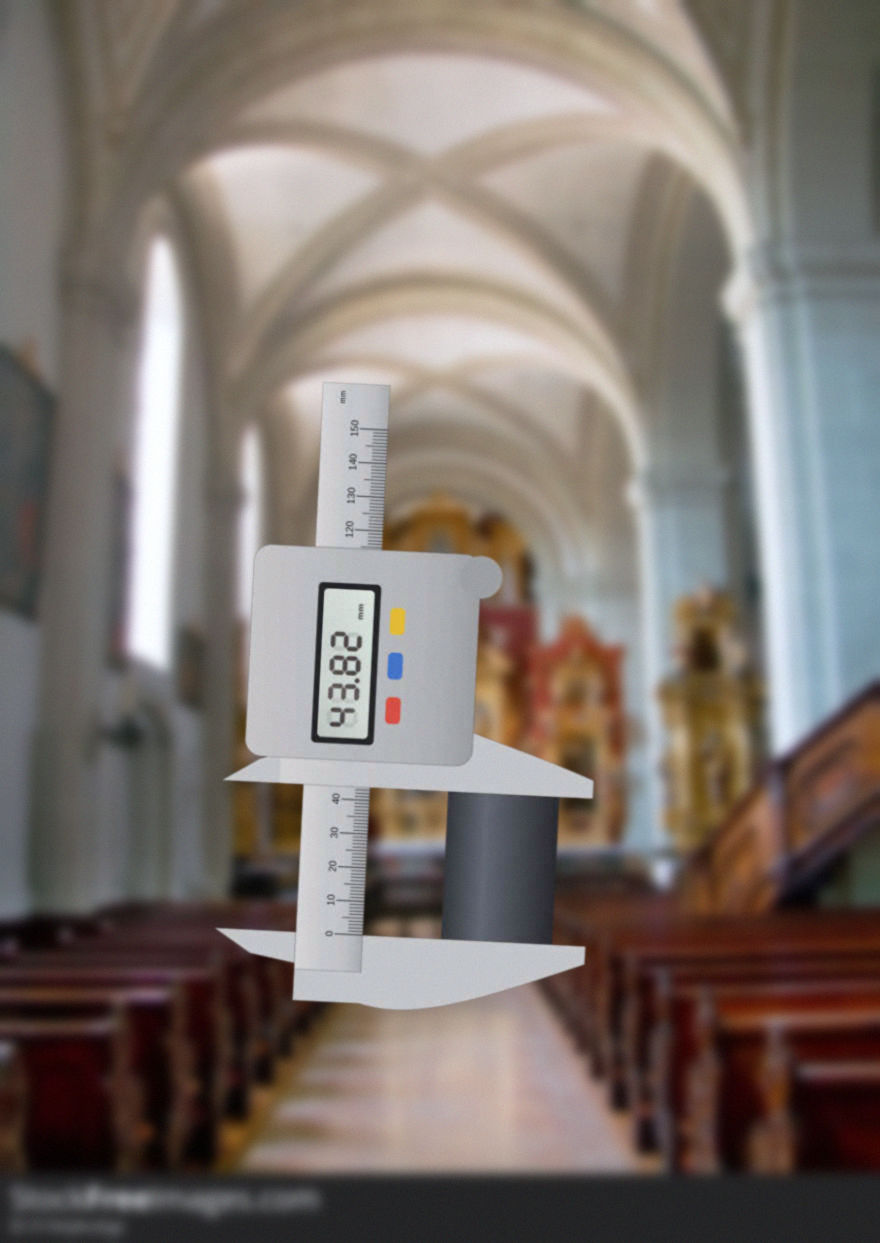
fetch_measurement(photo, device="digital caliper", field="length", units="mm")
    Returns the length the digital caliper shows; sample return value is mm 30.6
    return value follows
mm 43.82
